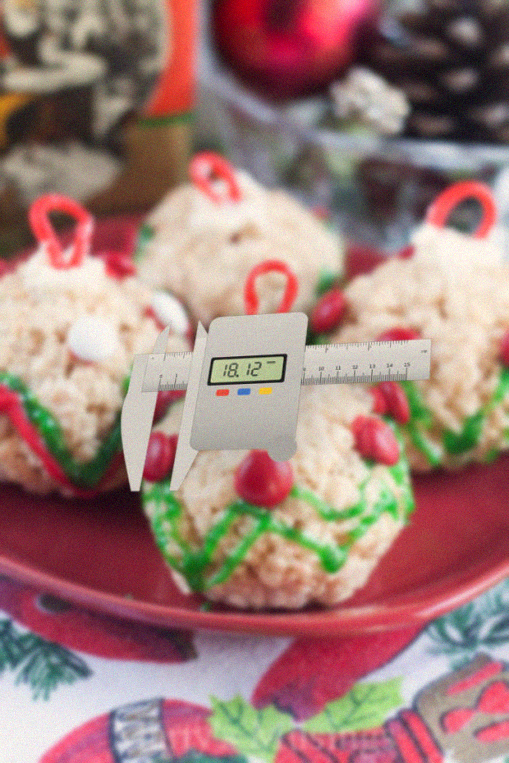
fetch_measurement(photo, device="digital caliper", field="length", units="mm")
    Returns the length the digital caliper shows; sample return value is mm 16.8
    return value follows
mm 18.12
